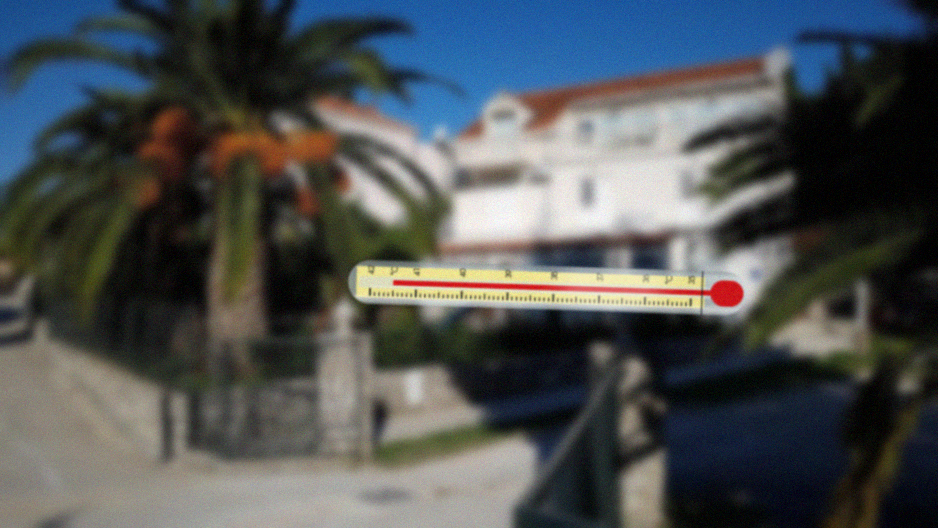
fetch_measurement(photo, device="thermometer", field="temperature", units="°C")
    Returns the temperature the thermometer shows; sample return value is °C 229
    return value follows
°C 41.5
